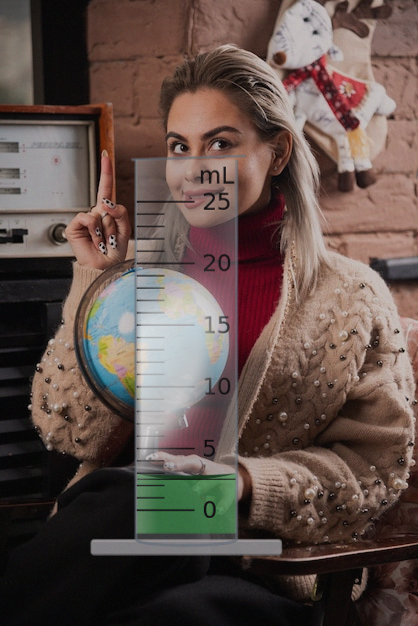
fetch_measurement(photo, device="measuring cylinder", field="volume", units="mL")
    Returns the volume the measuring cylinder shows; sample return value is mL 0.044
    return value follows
mL 2.5
